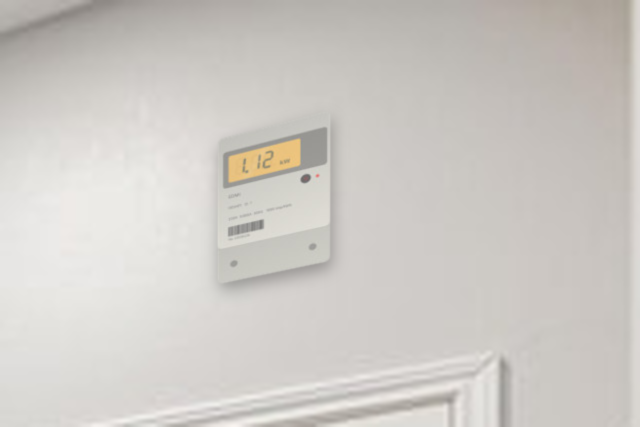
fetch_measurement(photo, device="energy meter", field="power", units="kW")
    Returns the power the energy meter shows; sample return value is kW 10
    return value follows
kW 1.12
